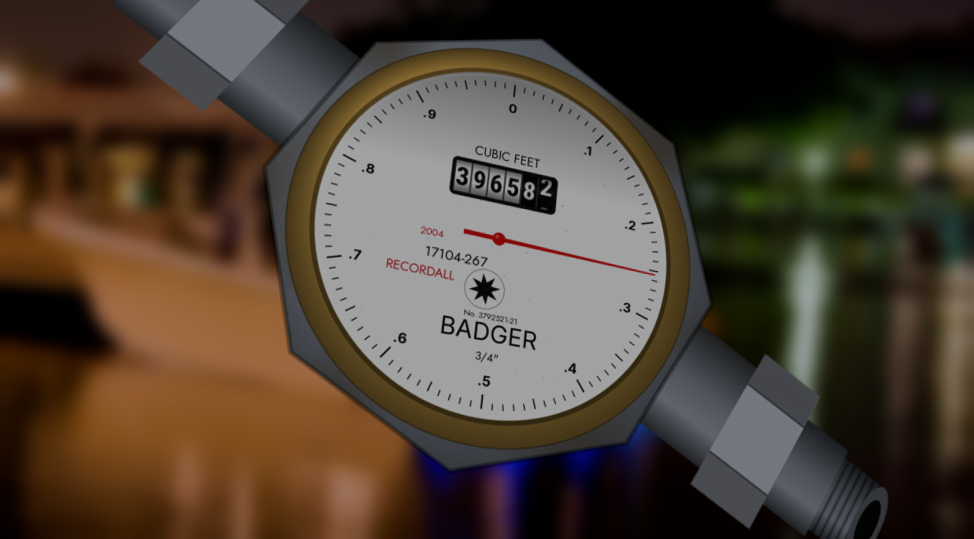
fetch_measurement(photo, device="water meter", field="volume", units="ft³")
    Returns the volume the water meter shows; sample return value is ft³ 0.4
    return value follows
ft³ 396582.25
